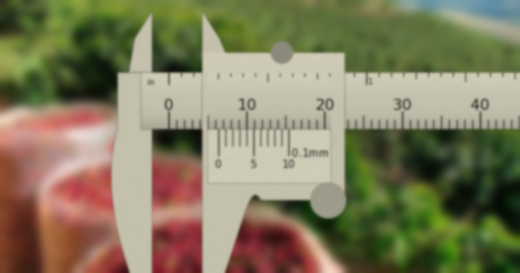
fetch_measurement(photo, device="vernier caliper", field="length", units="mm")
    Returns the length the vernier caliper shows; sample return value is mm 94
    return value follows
mm 6.4
